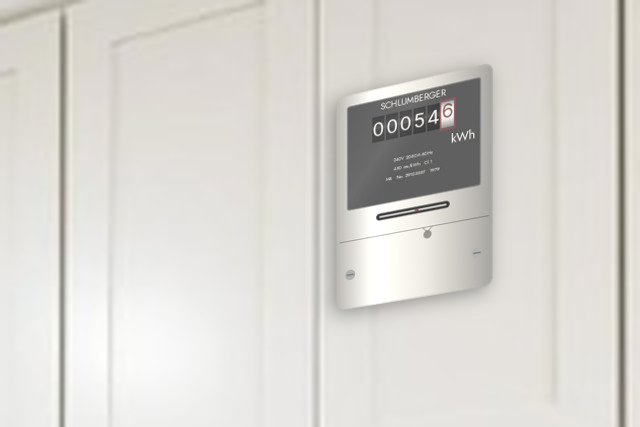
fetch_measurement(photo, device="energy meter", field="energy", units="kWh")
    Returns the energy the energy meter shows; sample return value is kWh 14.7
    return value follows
kWh 54.6
